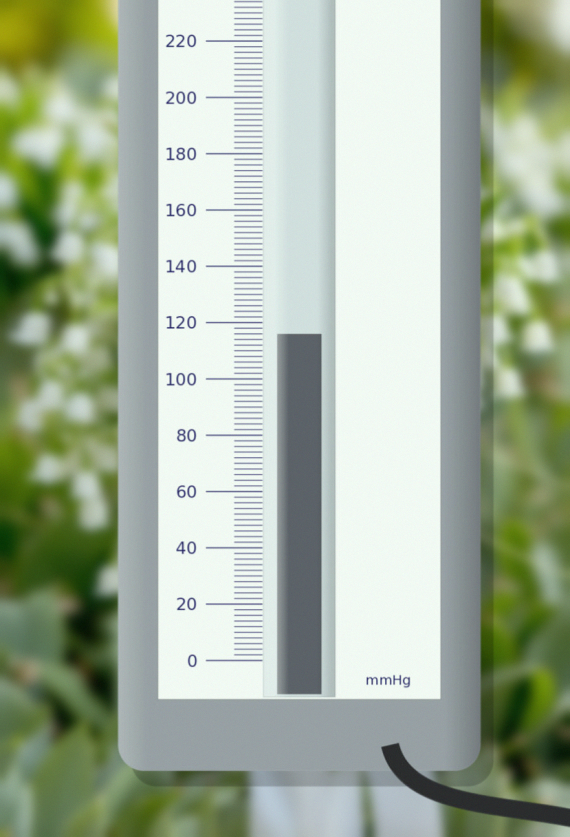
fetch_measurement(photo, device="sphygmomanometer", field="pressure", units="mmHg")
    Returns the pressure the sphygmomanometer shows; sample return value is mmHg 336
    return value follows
mmHg 116
